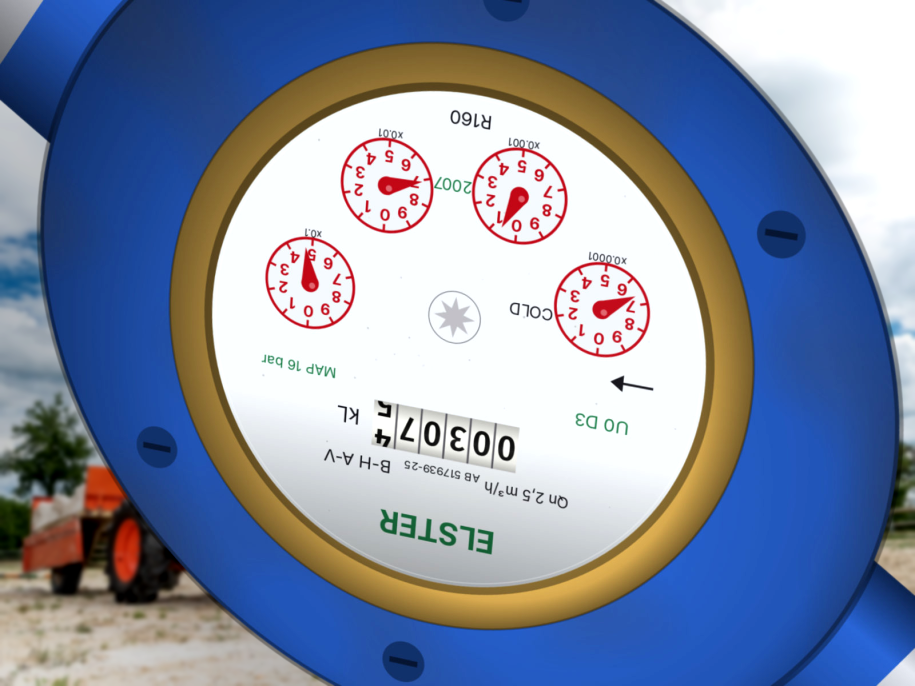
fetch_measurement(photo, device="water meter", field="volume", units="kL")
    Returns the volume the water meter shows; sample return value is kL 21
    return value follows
kL 3074.4706
